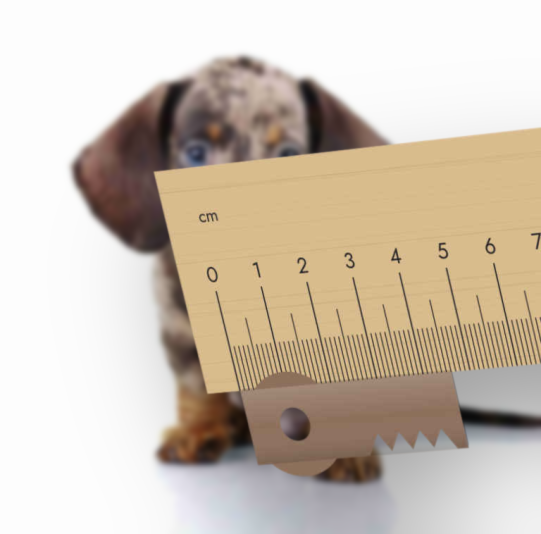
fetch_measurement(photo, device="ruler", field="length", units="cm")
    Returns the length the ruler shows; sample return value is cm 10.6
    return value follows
cm 4.6
